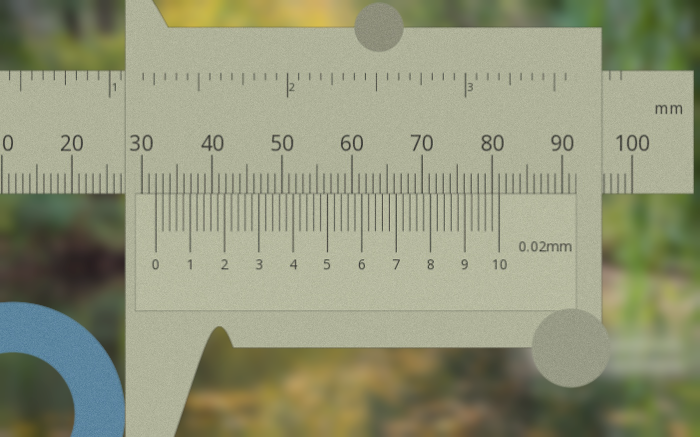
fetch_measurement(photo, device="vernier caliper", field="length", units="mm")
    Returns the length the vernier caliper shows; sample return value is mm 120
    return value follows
mm 32.0
